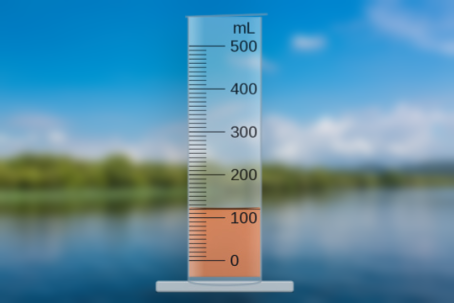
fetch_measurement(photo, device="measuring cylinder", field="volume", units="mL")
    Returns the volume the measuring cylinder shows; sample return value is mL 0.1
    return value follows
mL 120
